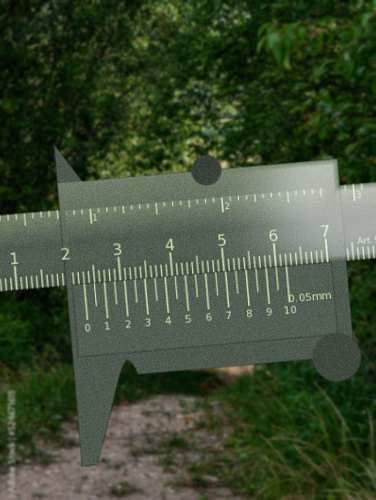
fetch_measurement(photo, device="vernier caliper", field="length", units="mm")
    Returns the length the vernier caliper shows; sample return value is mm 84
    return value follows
mm 23.0
